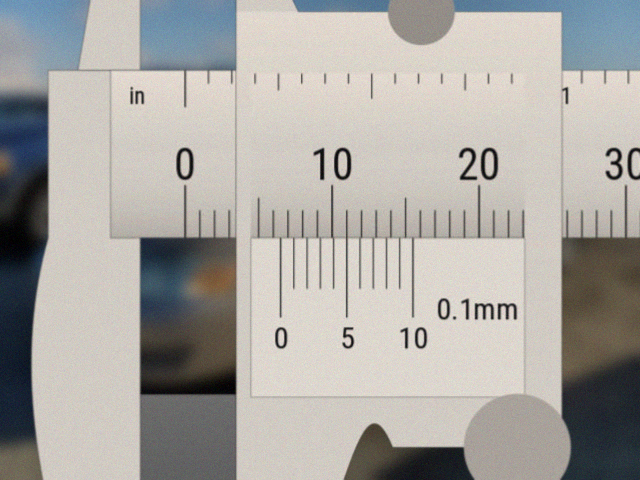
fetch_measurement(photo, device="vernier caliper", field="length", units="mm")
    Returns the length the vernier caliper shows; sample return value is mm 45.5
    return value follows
mm 6.5
